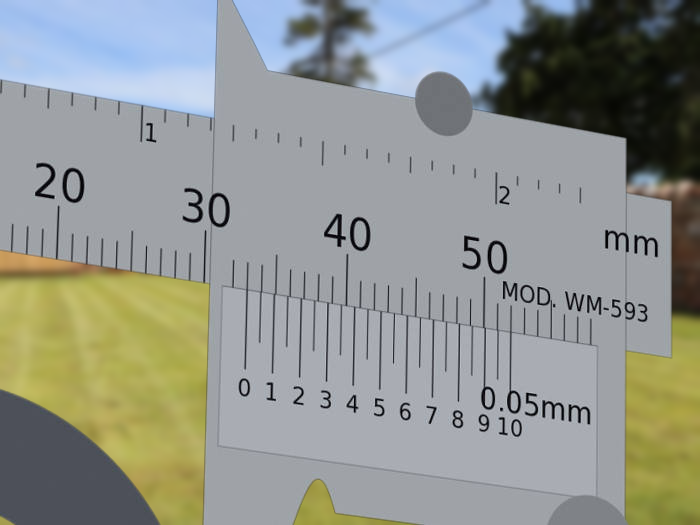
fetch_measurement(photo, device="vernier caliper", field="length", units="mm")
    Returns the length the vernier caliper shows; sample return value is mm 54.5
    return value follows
mm 33.0
